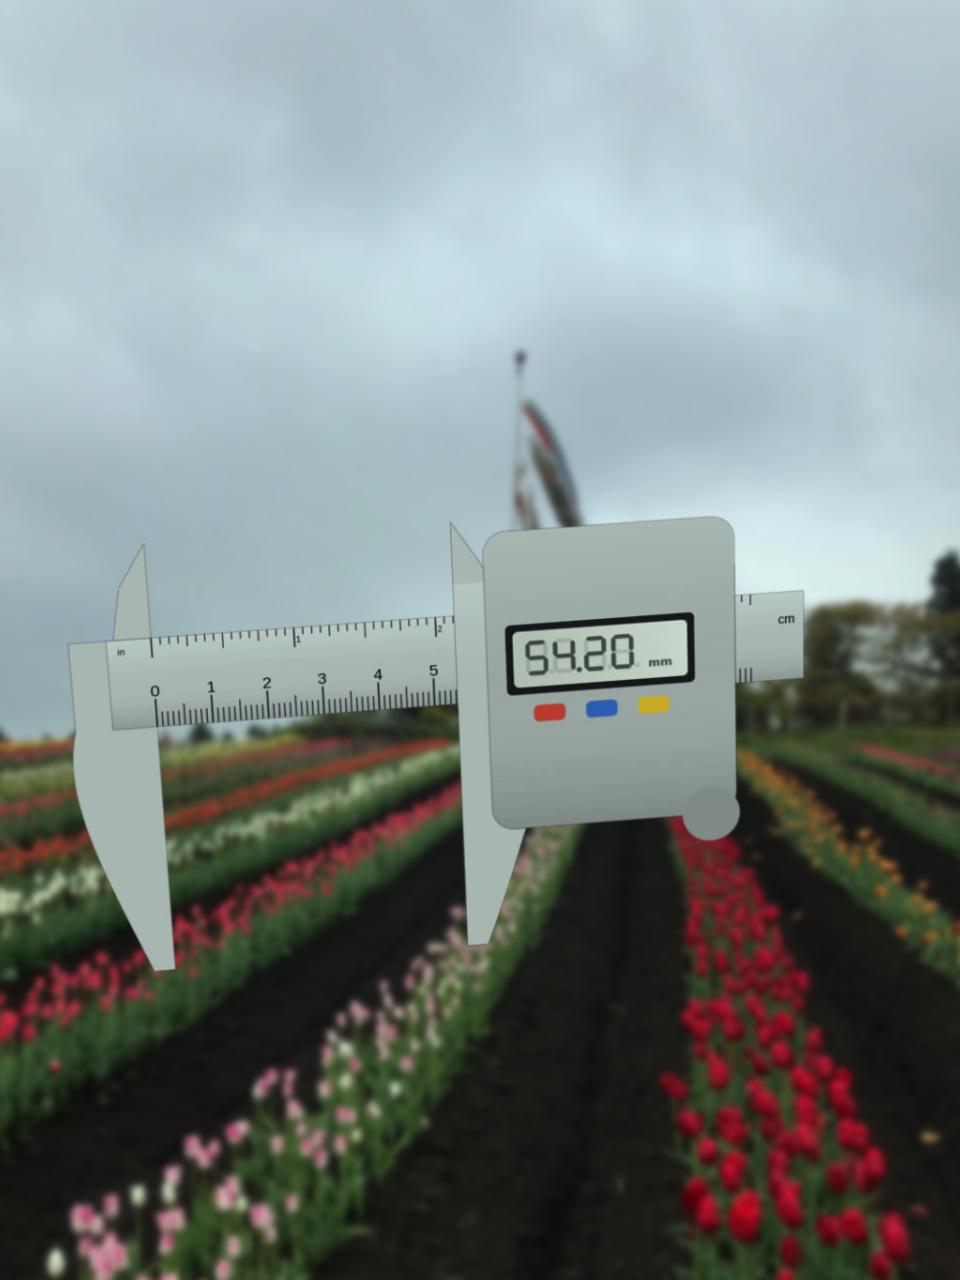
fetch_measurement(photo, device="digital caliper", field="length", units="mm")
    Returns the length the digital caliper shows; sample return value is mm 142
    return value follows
mm 54.20
